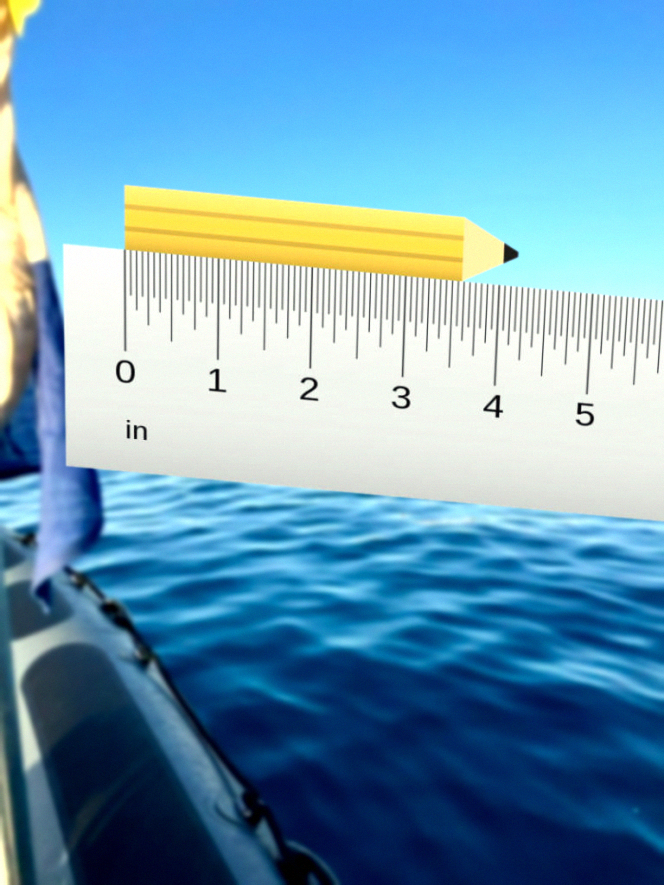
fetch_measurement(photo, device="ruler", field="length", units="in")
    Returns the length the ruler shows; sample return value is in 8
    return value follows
in 4.1875
